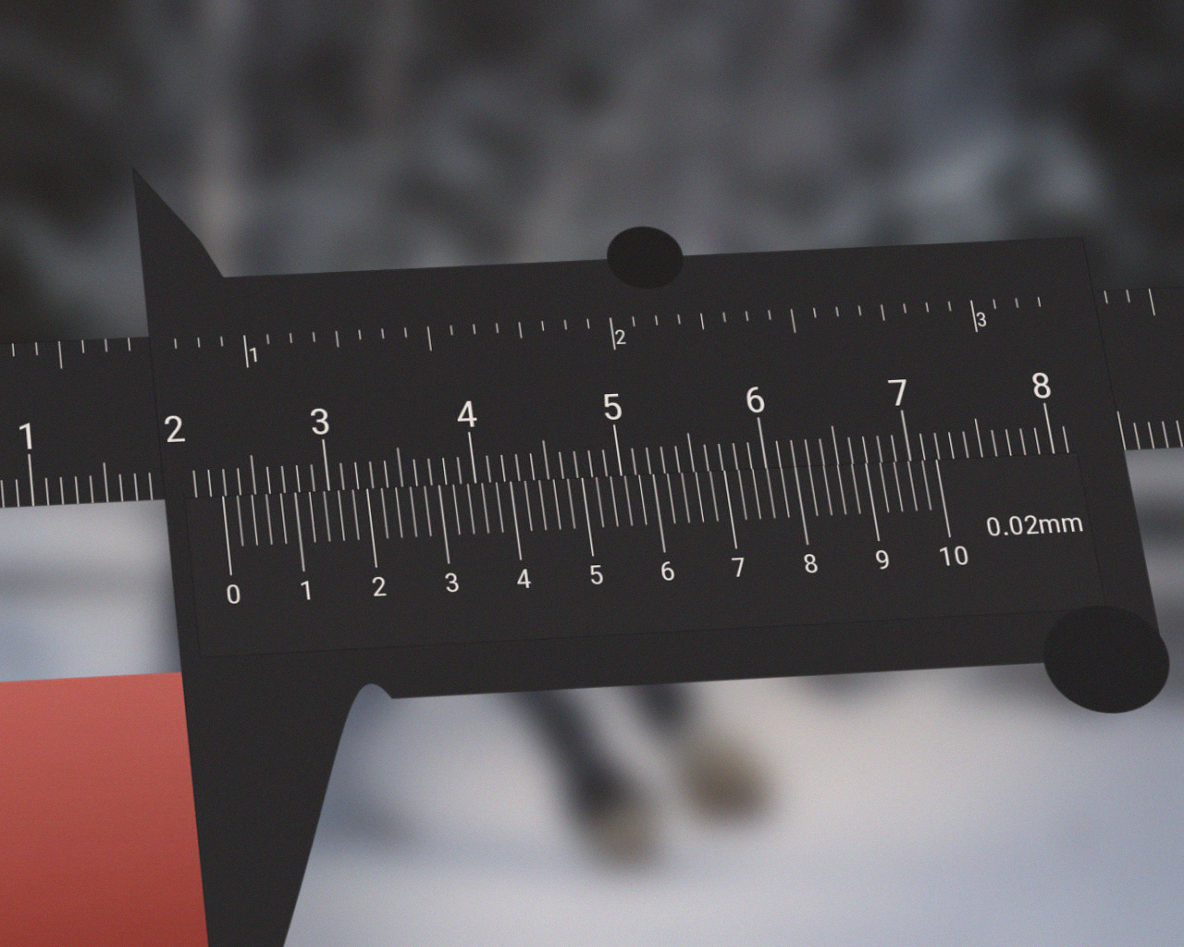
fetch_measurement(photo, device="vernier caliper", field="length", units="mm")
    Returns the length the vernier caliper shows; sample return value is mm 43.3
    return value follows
mm 22.8
